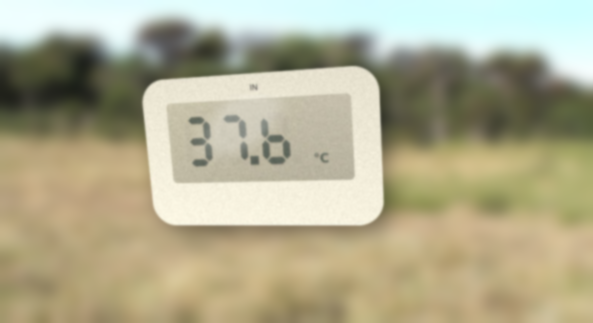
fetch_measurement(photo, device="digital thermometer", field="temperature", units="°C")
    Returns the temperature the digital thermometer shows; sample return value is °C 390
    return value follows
°C 37.6
